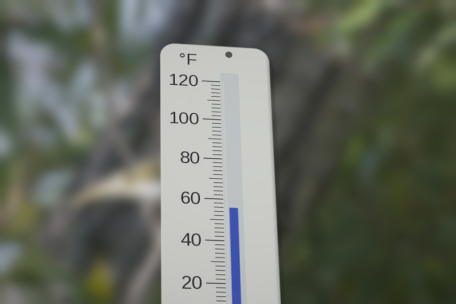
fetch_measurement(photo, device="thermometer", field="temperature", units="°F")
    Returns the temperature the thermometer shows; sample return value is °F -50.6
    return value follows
°F 56
